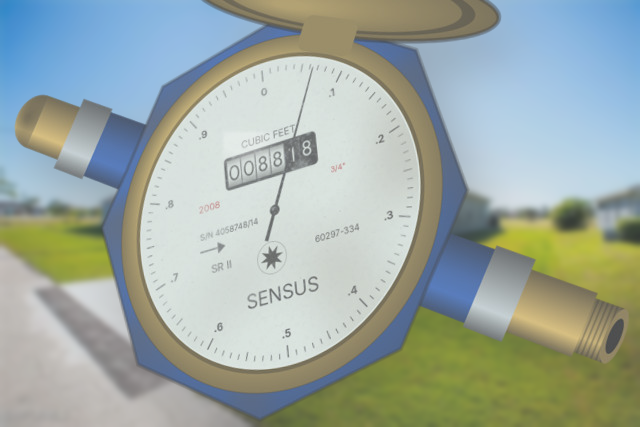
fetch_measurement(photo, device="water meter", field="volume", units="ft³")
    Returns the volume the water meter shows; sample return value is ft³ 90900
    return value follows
ft³ 8818.06
